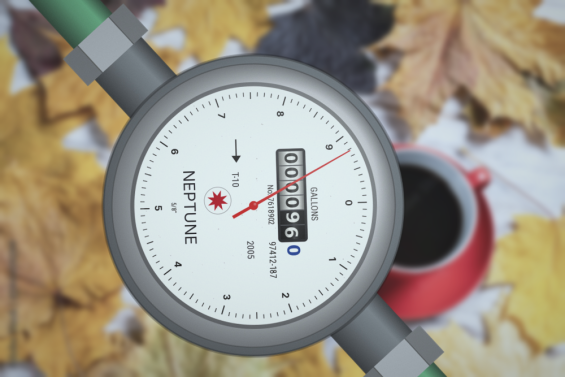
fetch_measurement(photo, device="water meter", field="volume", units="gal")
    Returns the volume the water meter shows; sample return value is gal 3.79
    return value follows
gal 959.2
